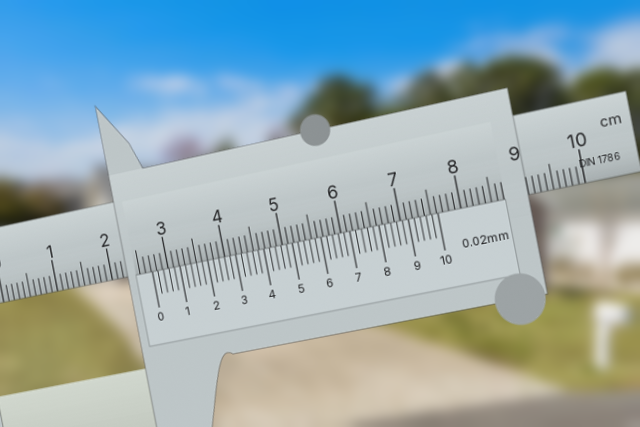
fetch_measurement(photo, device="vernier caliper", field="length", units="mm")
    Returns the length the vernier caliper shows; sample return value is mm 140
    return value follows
mm 27.2
